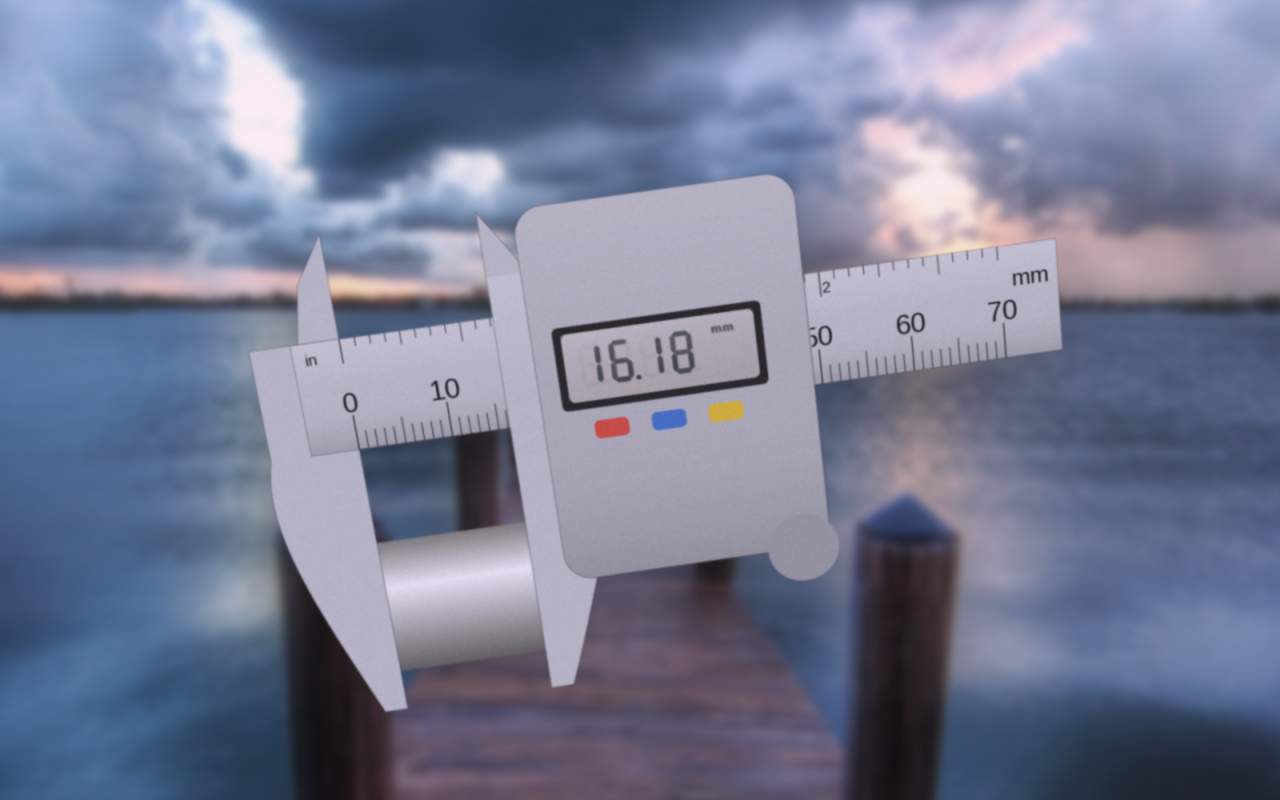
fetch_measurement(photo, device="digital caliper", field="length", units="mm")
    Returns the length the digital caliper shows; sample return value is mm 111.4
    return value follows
mm 16.18
